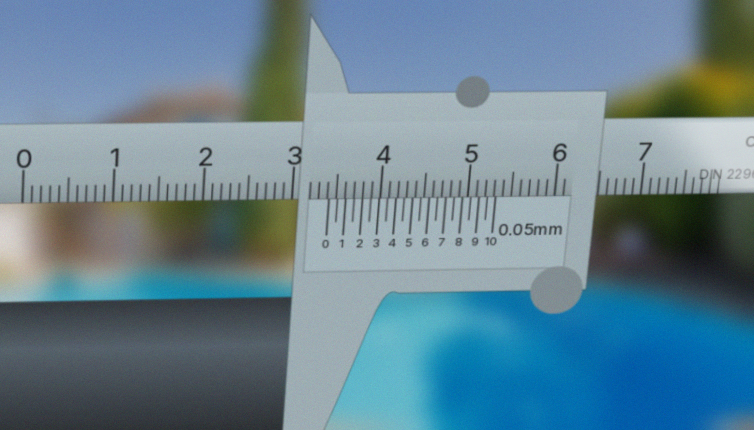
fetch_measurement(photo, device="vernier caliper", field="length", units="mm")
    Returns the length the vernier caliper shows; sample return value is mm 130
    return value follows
mm 34.2
